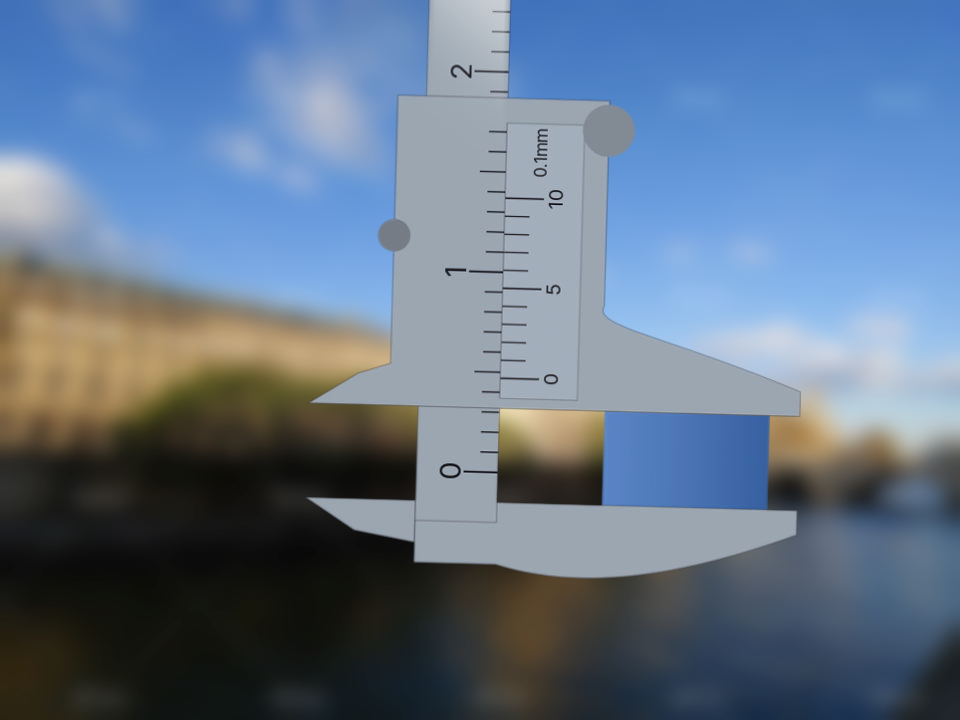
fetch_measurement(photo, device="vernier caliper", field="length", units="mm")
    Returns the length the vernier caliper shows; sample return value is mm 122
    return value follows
mm 4.7
